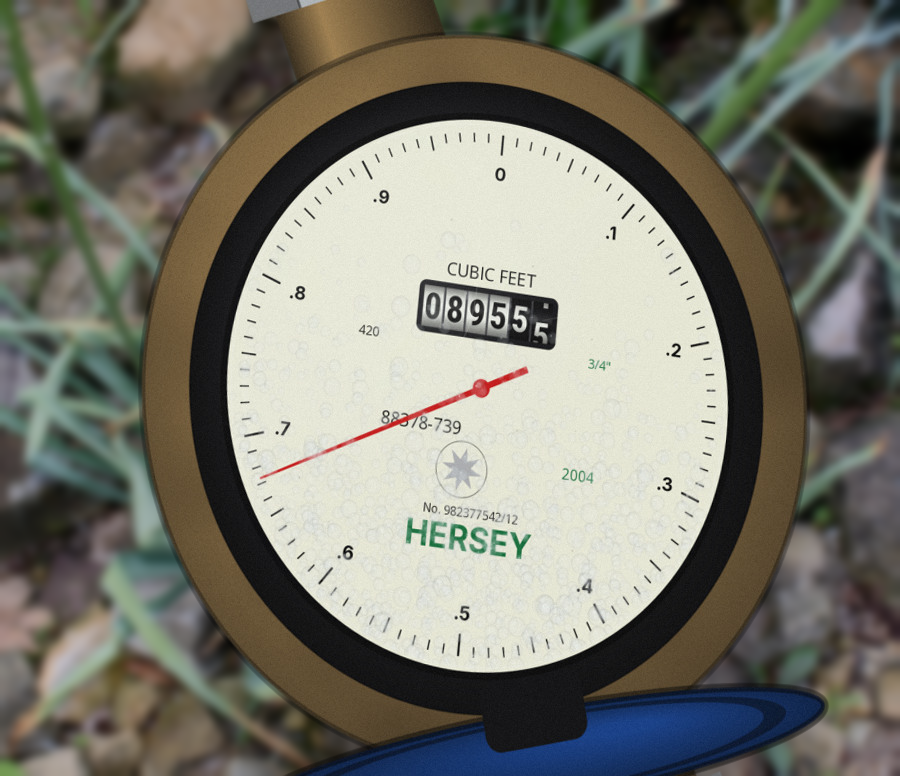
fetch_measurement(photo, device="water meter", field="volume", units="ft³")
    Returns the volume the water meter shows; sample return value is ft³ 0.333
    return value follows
ft³ 89554.67
